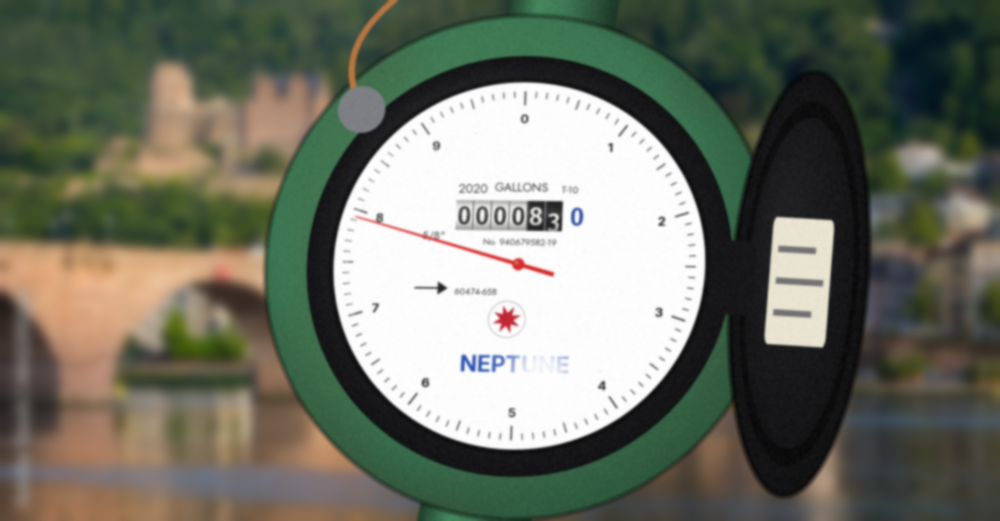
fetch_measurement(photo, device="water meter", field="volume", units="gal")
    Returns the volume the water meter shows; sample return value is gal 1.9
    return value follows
gal 827.9
